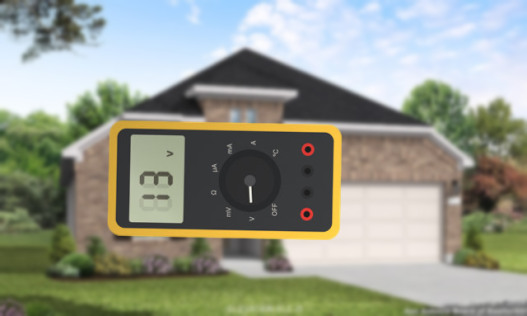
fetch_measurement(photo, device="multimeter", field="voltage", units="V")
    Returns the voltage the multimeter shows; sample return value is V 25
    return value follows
V 13
